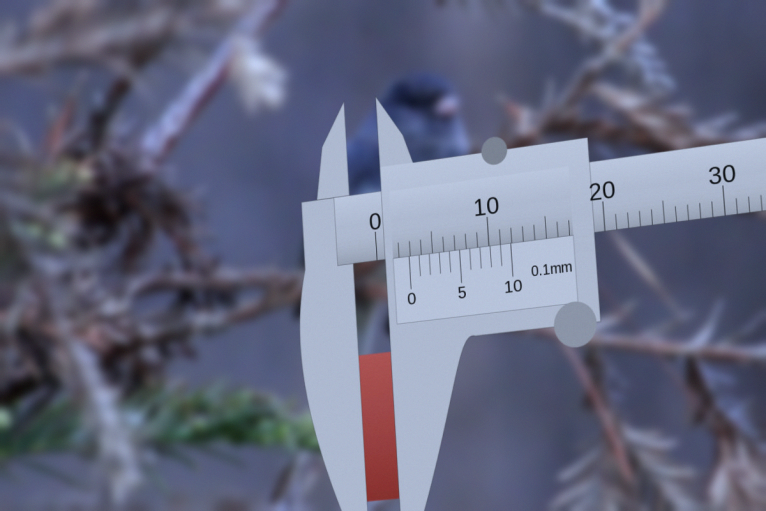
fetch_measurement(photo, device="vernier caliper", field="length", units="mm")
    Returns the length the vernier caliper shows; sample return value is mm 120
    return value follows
mm 2.9
